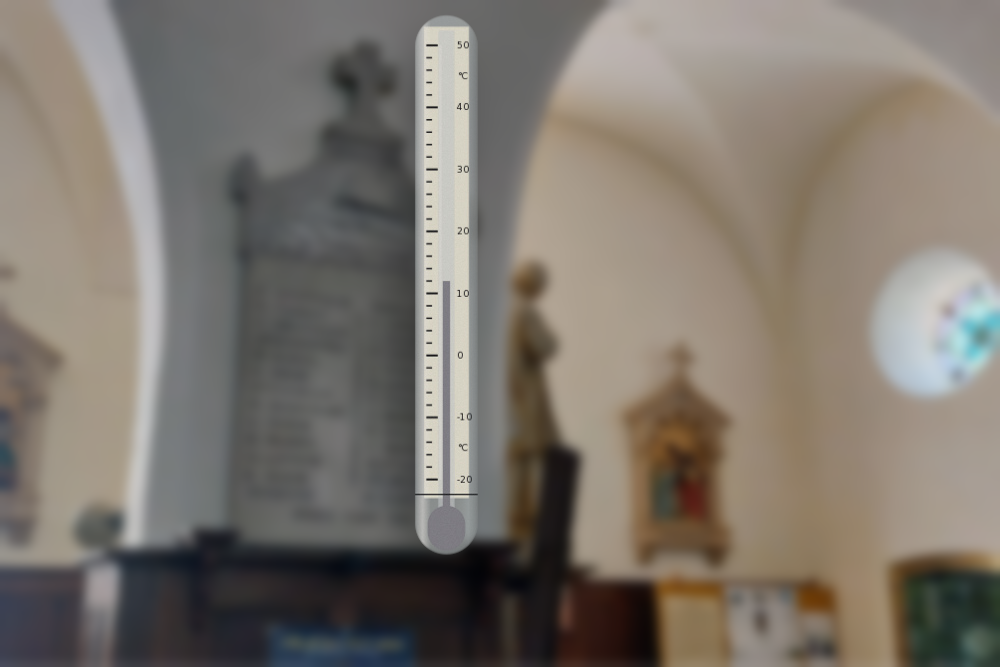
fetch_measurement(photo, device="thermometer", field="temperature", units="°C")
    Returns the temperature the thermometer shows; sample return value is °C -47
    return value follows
°C 12
